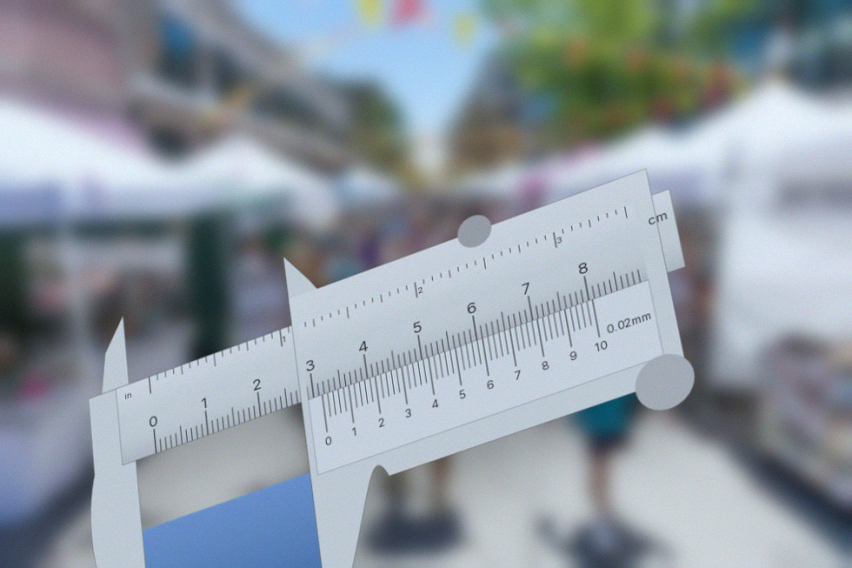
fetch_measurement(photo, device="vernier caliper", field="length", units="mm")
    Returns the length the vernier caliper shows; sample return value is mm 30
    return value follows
mm 31.6
